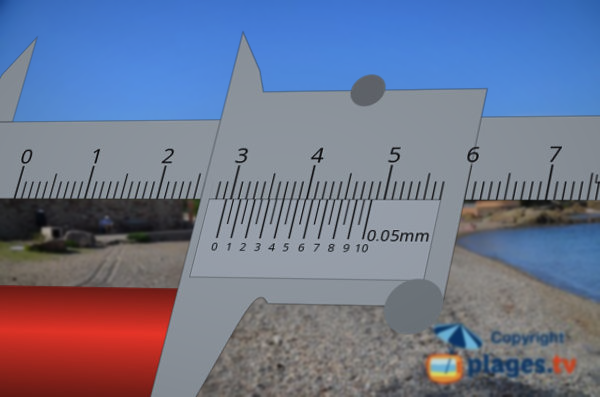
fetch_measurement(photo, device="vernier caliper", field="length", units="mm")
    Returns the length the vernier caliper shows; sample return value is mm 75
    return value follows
mm 29.4
